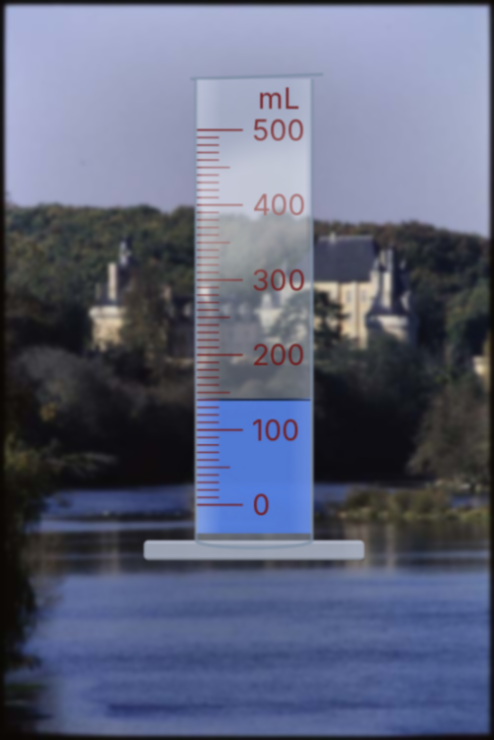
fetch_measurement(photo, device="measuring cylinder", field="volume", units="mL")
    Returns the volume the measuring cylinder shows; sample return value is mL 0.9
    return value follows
mL 140
